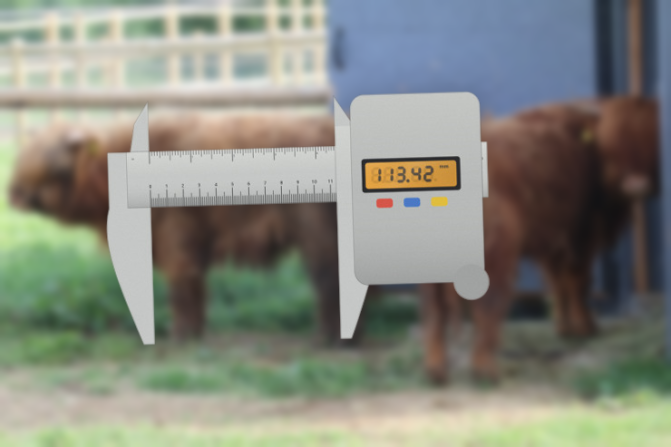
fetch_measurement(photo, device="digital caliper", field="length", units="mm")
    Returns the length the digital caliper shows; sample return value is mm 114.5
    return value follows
mm 113.42
